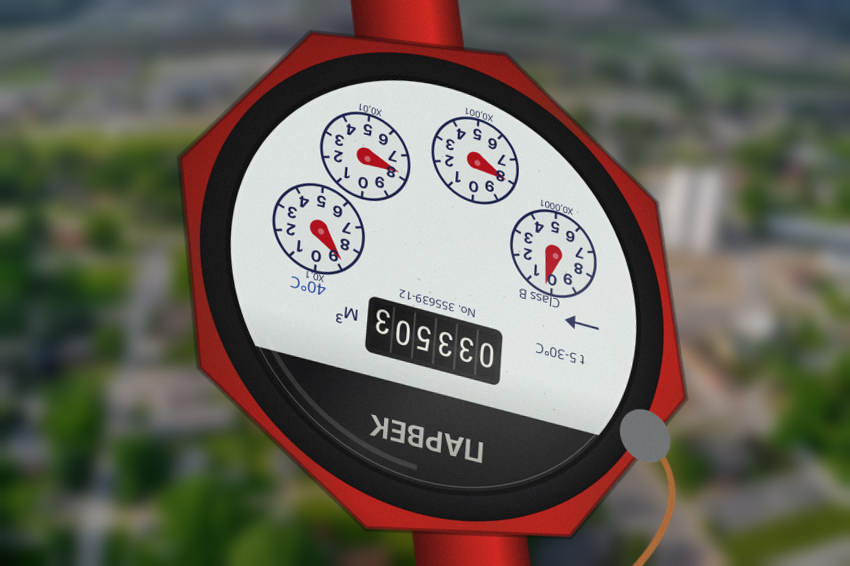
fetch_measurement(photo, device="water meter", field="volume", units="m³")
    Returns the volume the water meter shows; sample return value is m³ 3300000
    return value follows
m³ 33502.8780
